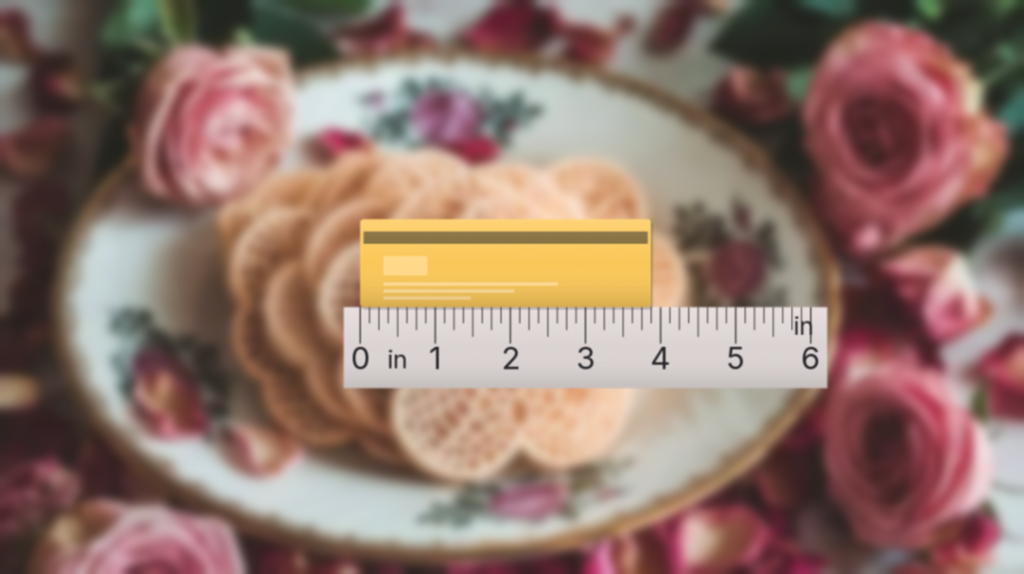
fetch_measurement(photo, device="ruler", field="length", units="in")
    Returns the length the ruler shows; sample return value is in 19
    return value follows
in 3.875
